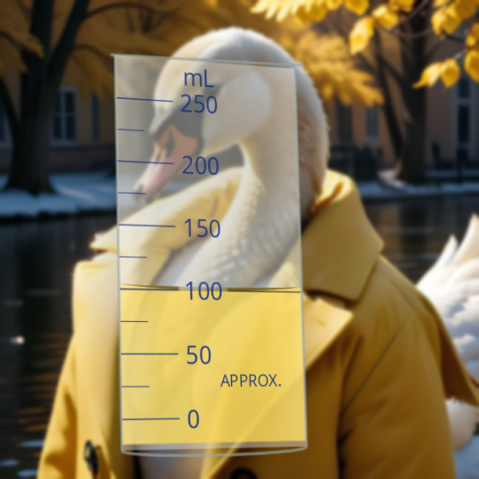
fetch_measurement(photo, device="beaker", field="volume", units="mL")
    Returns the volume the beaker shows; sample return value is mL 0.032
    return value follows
mL 100
